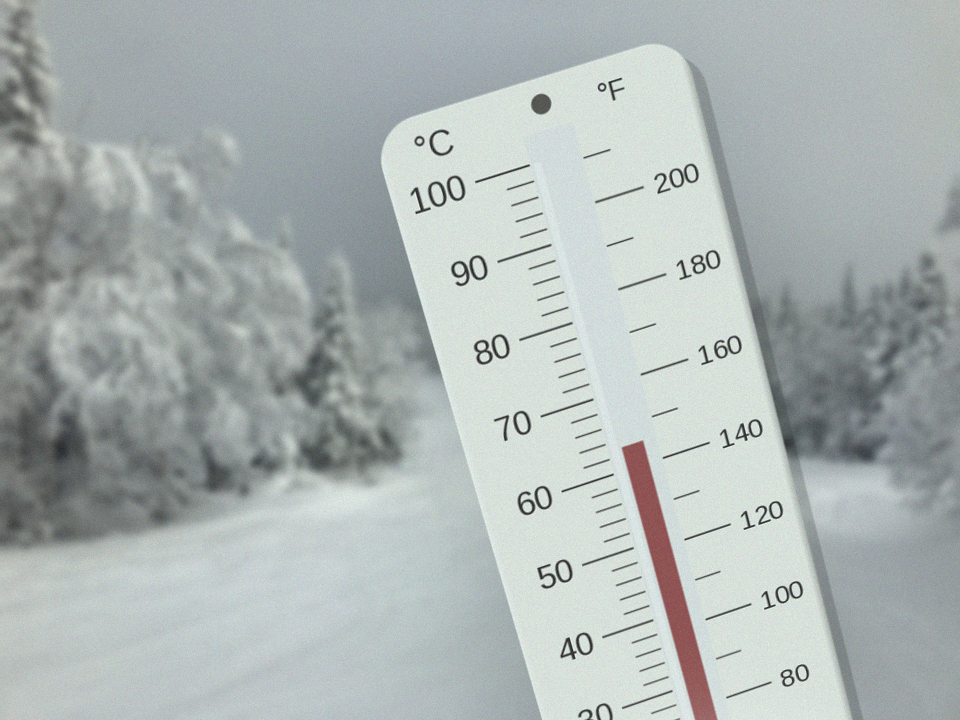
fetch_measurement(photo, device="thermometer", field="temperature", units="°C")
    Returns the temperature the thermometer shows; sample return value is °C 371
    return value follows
°C 63
